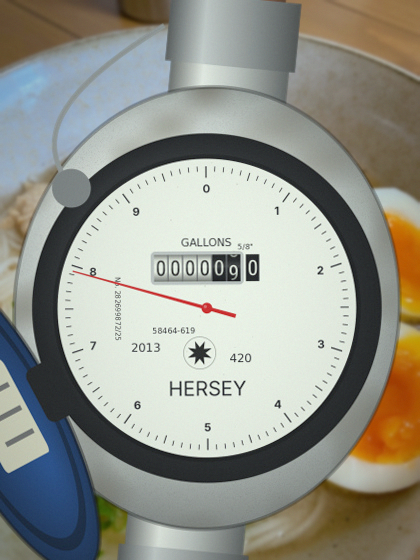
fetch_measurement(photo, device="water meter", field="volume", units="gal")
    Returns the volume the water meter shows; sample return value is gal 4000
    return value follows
gal 87.9
